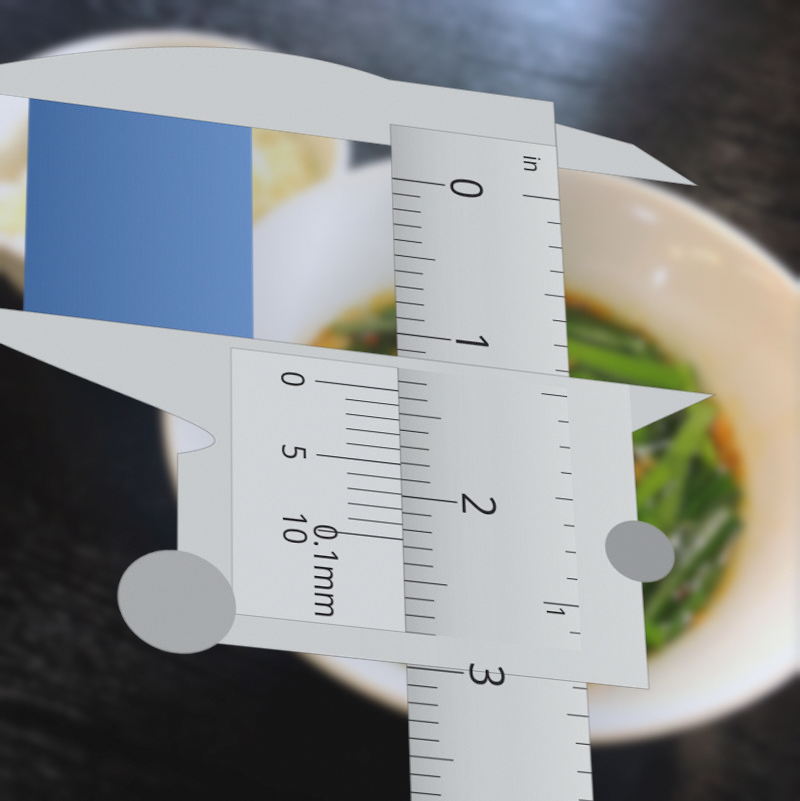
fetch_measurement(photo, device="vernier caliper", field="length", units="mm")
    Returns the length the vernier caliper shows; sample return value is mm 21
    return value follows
mm 13.6
